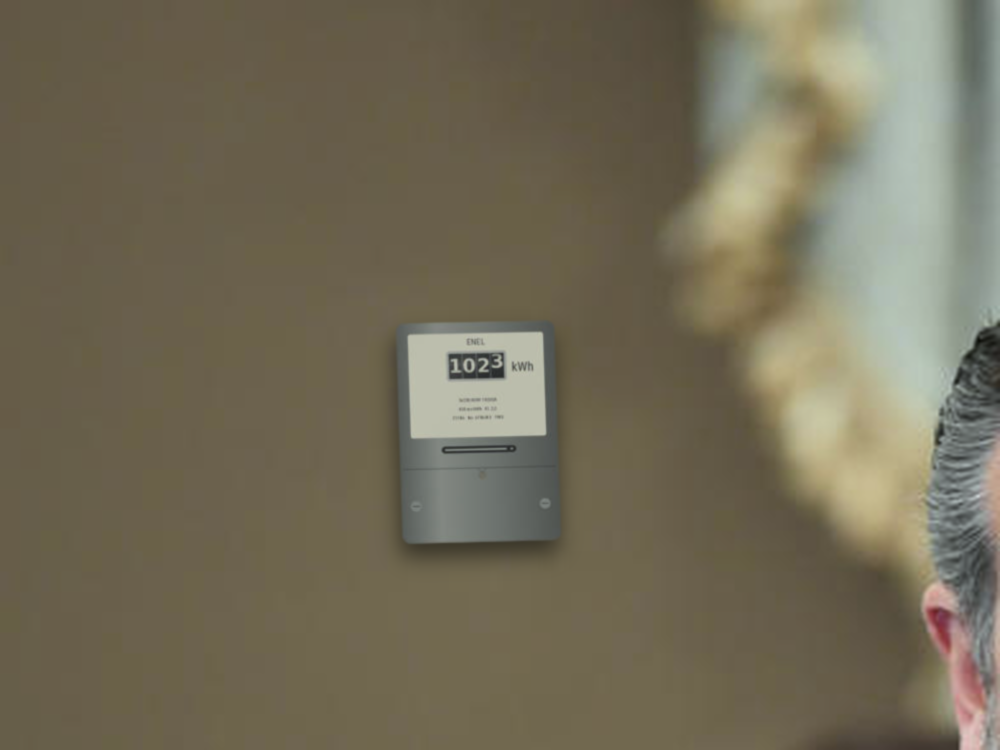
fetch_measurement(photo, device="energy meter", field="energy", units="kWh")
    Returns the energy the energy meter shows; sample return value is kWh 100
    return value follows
kWh 1023
